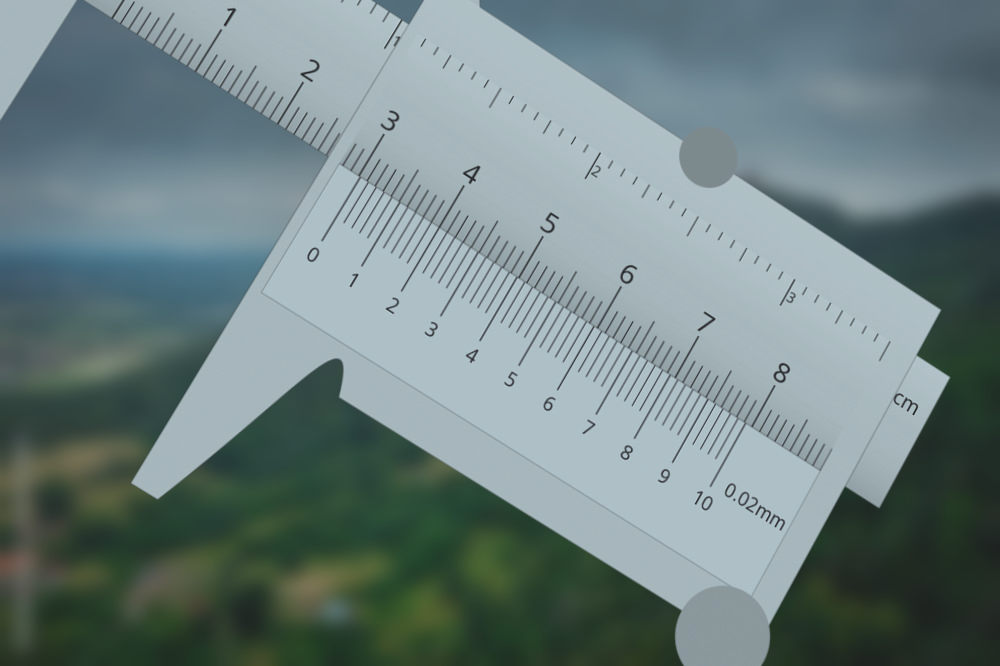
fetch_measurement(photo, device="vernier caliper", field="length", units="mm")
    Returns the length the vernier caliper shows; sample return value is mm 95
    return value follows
mm 30.2
